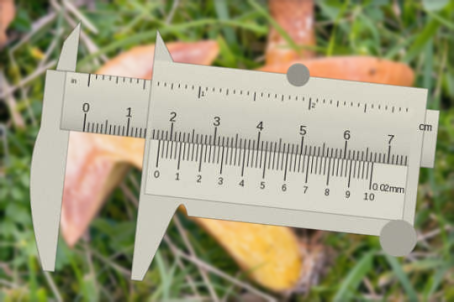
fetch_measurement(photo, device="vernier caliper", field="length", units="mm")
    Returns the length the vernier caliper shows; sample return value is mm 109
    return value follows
mm 17.5
